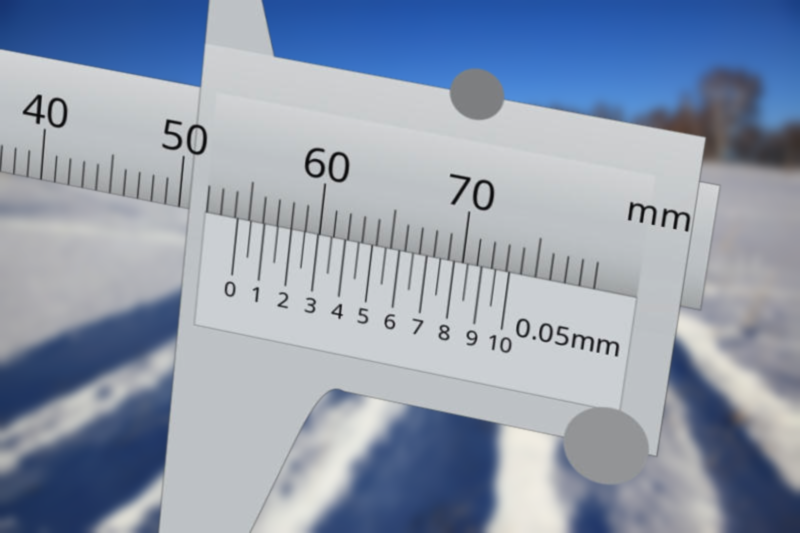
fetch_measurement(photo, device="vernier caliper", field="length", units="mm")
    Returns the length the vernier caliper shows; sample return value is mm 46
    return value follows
mm 54.2
